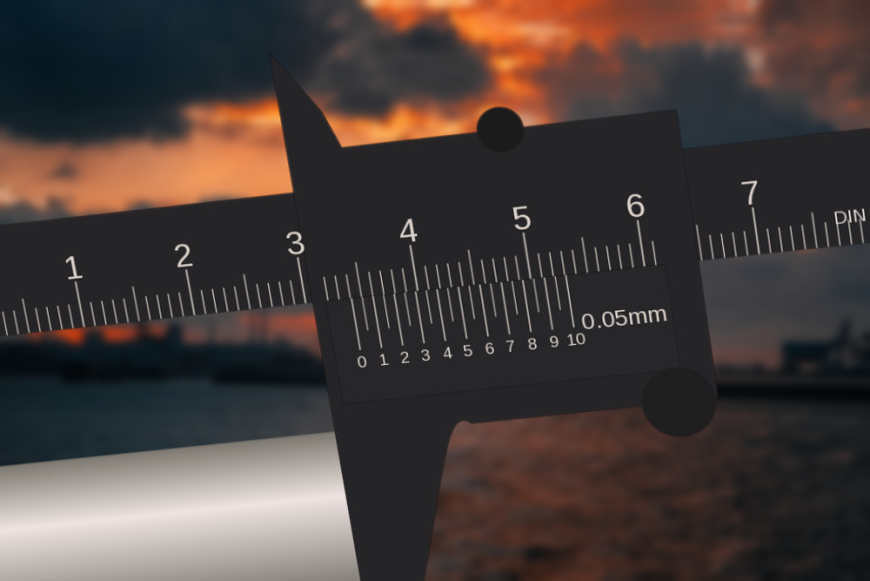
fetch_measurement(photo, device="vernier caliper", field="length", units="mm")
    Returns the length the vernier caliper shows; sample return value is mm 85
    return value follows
mm 34.1
